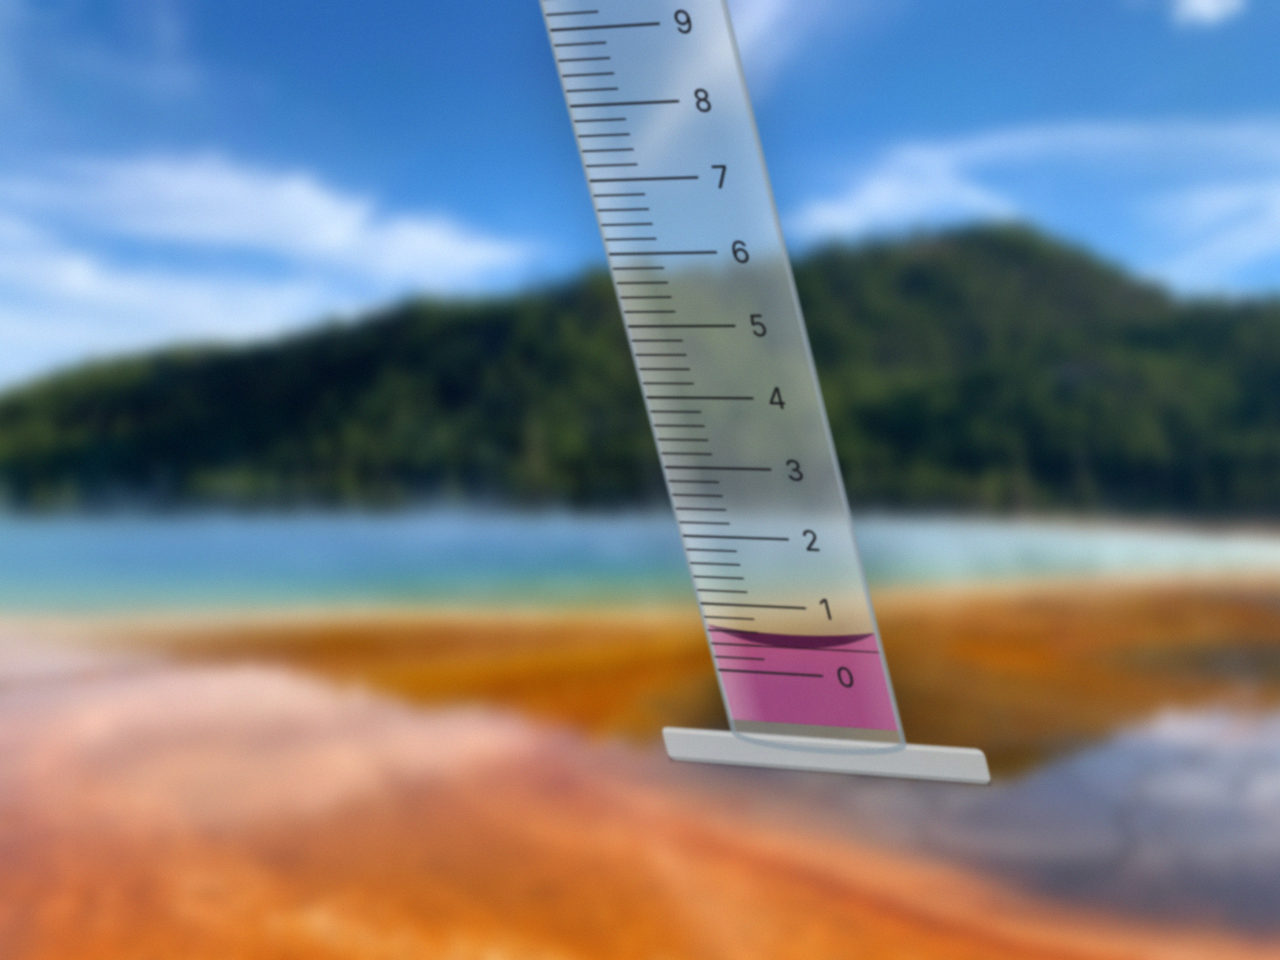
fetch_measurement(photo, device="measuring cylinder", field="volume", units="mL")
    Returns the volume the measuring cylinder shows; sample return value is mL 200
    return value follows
mL 0.4
